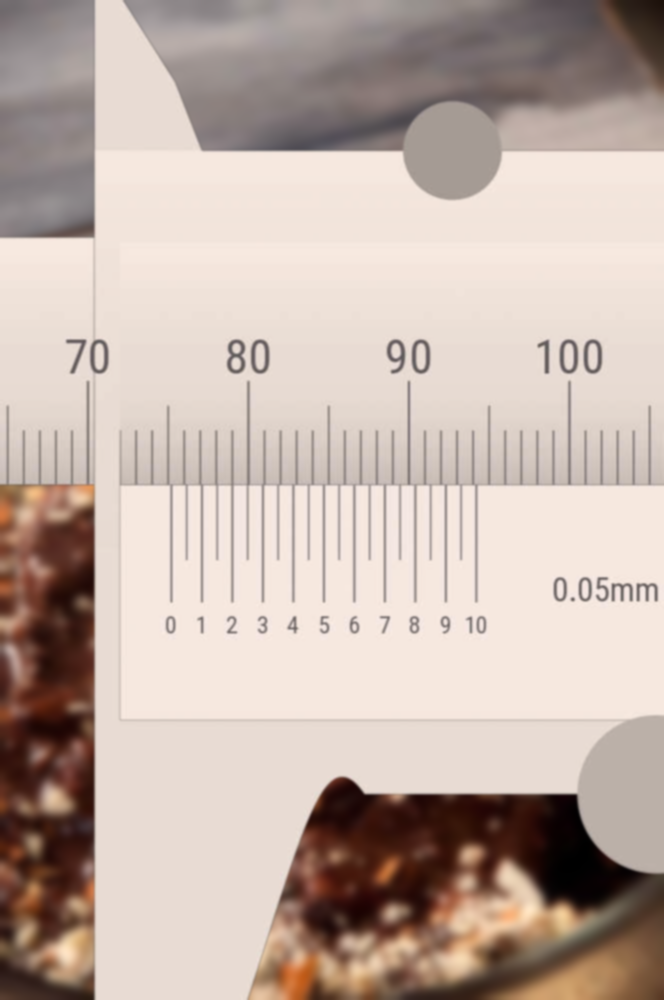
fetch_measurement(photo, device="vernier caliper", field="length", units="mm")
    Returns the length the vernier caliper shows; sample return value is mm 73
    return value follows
mm 75.2
